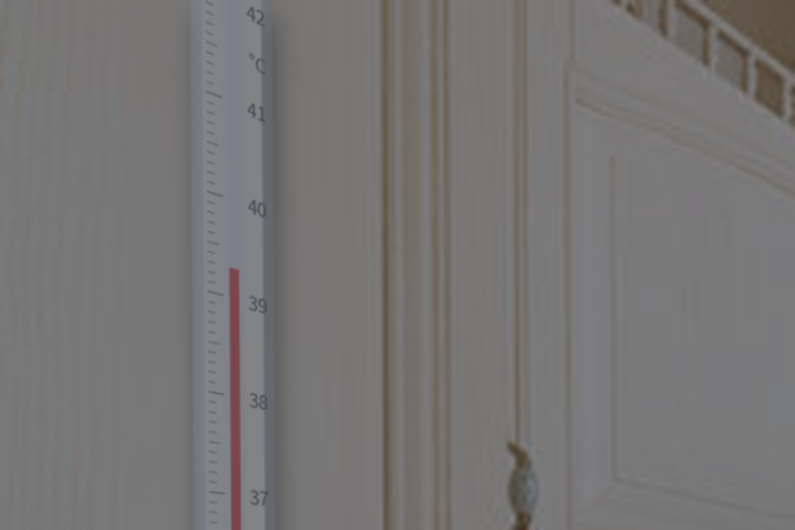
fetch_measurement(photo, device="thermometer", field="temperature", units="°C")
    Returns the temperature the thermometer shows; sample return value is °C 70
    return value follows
°C 39.3
